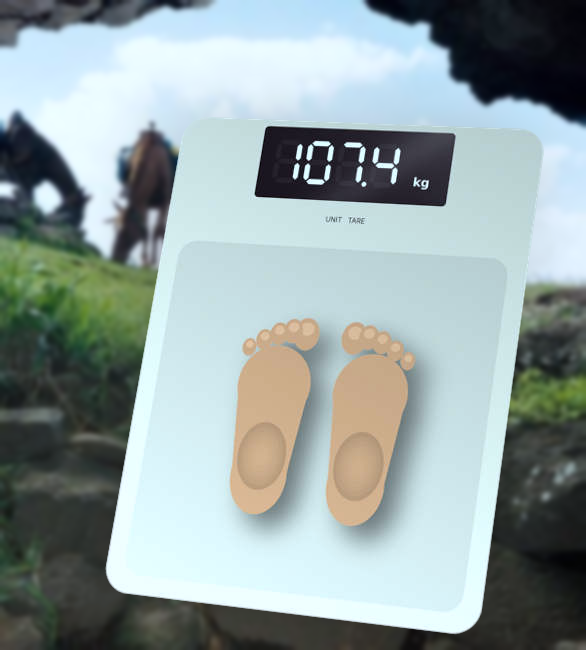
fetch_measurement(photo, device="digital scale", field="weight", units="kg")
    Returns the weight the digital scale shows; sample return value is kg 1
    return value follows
kg 107.4
